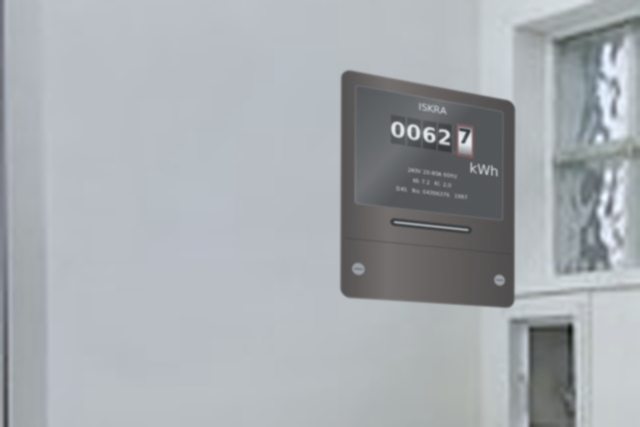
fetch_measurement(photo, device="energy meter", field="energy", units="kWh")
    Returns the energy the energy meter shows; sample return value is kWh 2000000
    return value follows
kWh 62.7
